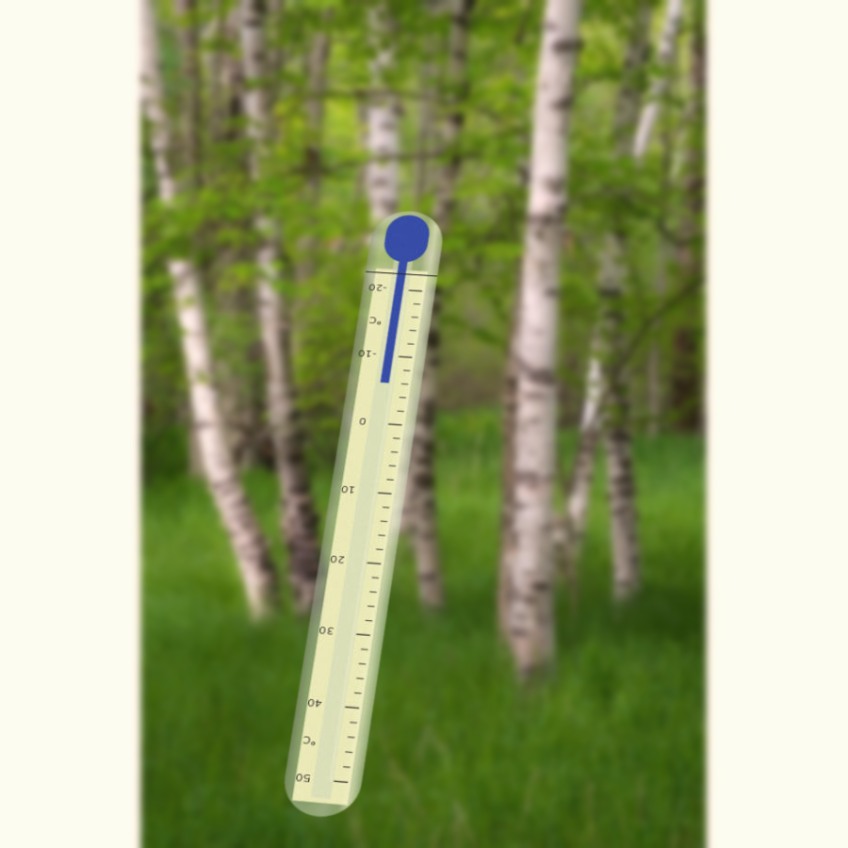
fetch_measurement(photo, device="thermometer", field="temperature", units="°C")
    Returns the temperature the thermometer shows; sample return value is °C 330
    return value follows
°C -6
